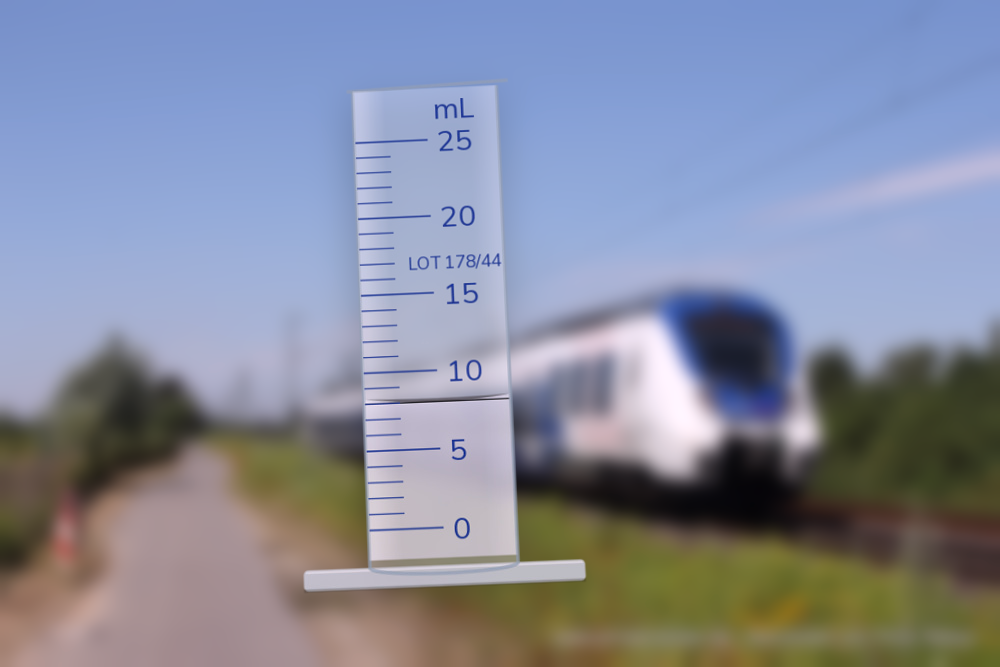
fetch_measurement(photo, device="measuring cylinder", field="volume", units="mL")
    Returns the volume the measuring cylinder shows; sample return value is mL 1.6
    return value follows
mL 8
